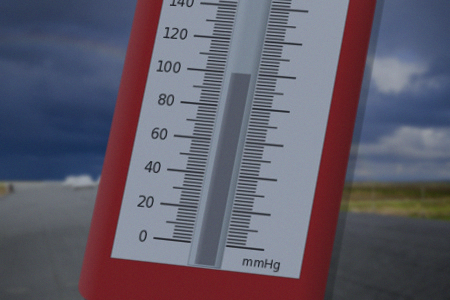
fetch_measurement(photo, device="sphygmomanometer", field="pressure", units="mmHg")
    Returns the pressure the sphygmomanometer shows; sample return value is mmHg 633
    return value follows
mmHg 100
